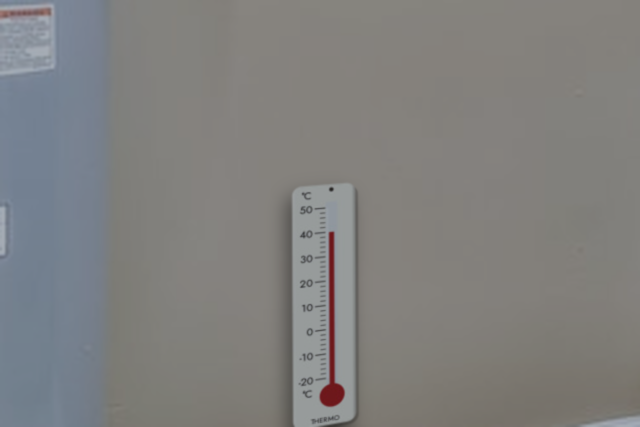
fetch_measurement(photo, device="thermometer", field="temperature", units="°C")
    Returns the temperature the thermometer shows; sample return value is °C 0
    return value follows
°C 40
